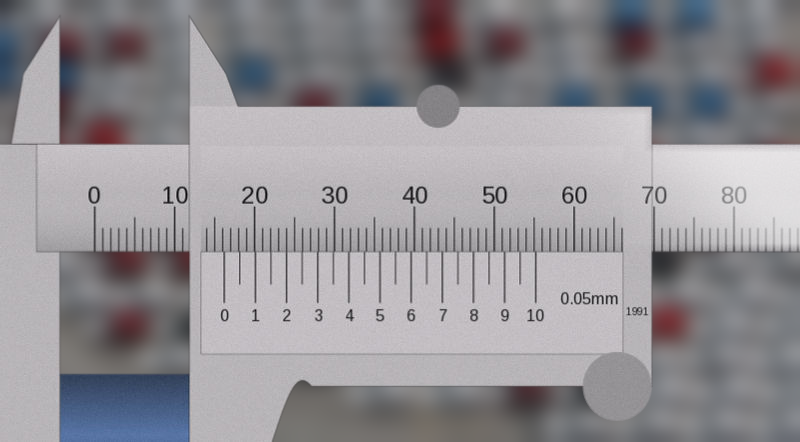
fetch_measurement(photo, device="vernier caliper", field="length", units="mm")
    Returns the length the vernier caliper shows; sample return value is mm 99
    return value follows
mm 16.2
